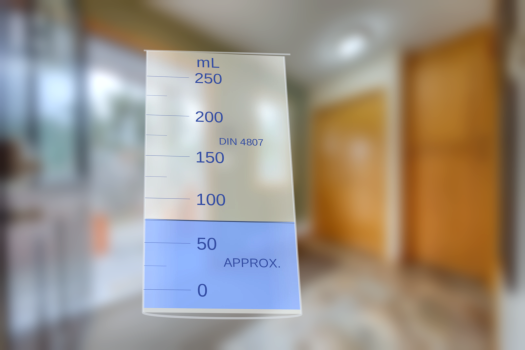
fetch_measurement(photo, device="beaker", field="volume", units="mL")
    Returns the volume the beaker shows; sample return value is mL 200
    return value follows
mL 75
